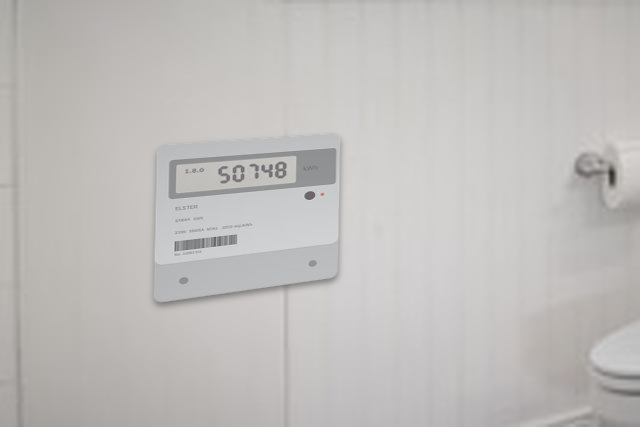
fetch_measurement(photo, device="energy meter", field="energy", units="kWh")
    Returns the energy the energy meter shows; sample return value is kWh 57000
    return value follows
kWh 50748
